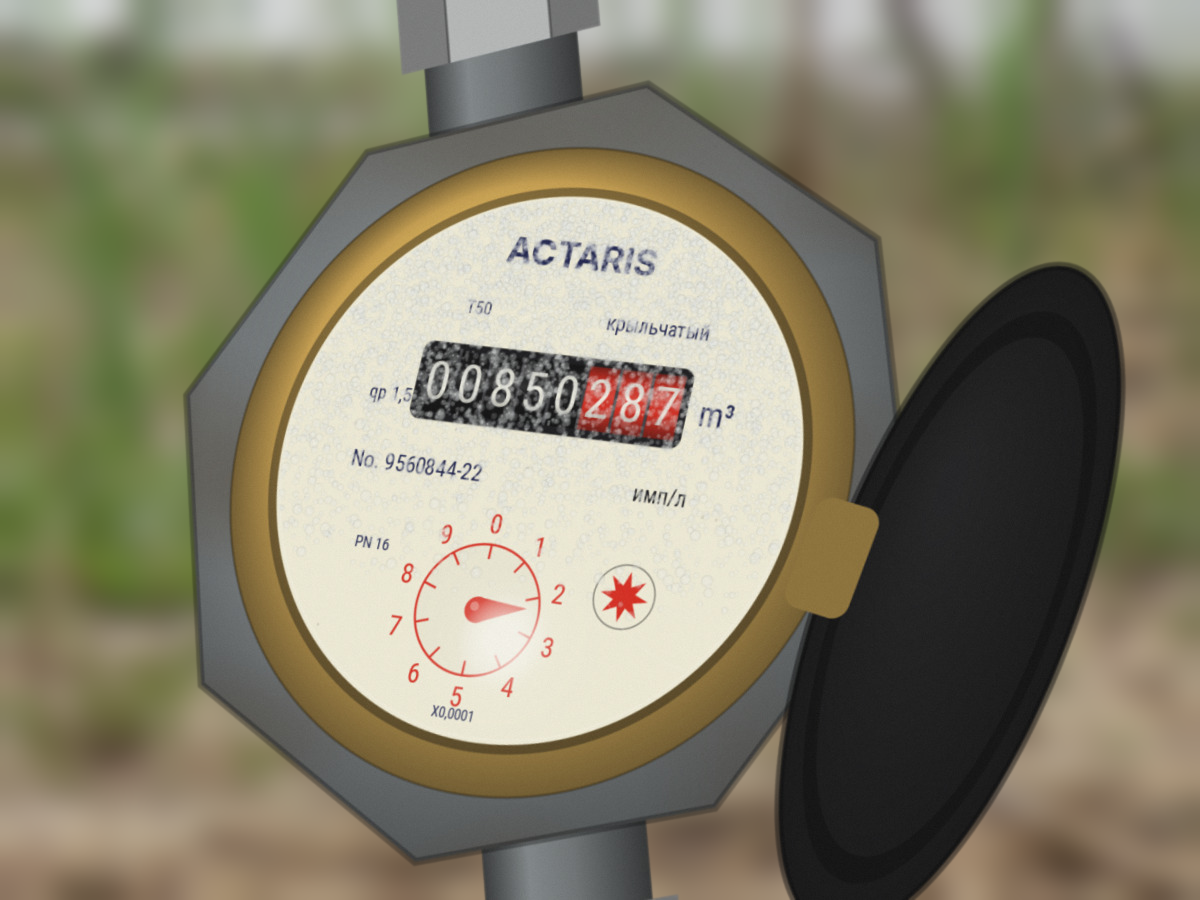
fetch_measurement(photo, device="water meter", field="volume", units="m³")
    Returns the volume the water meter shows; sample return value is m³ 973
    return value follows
m³ 850.2872
